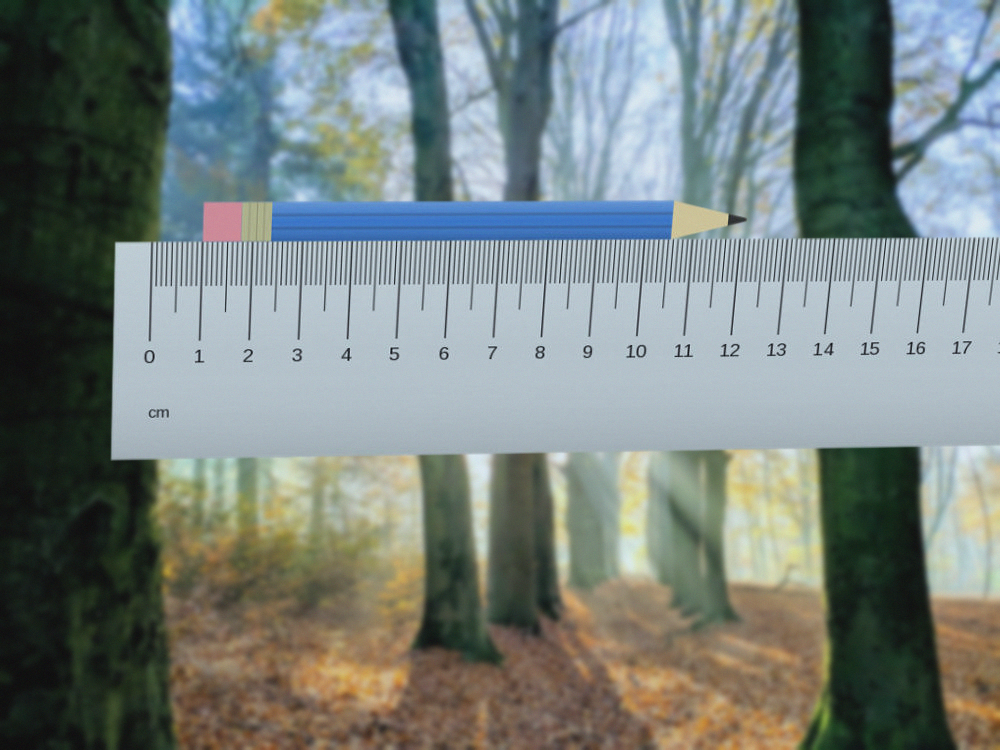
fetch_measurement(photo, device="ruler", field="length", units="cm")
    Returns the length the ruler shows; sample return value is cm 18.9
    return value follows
cm 11.1
